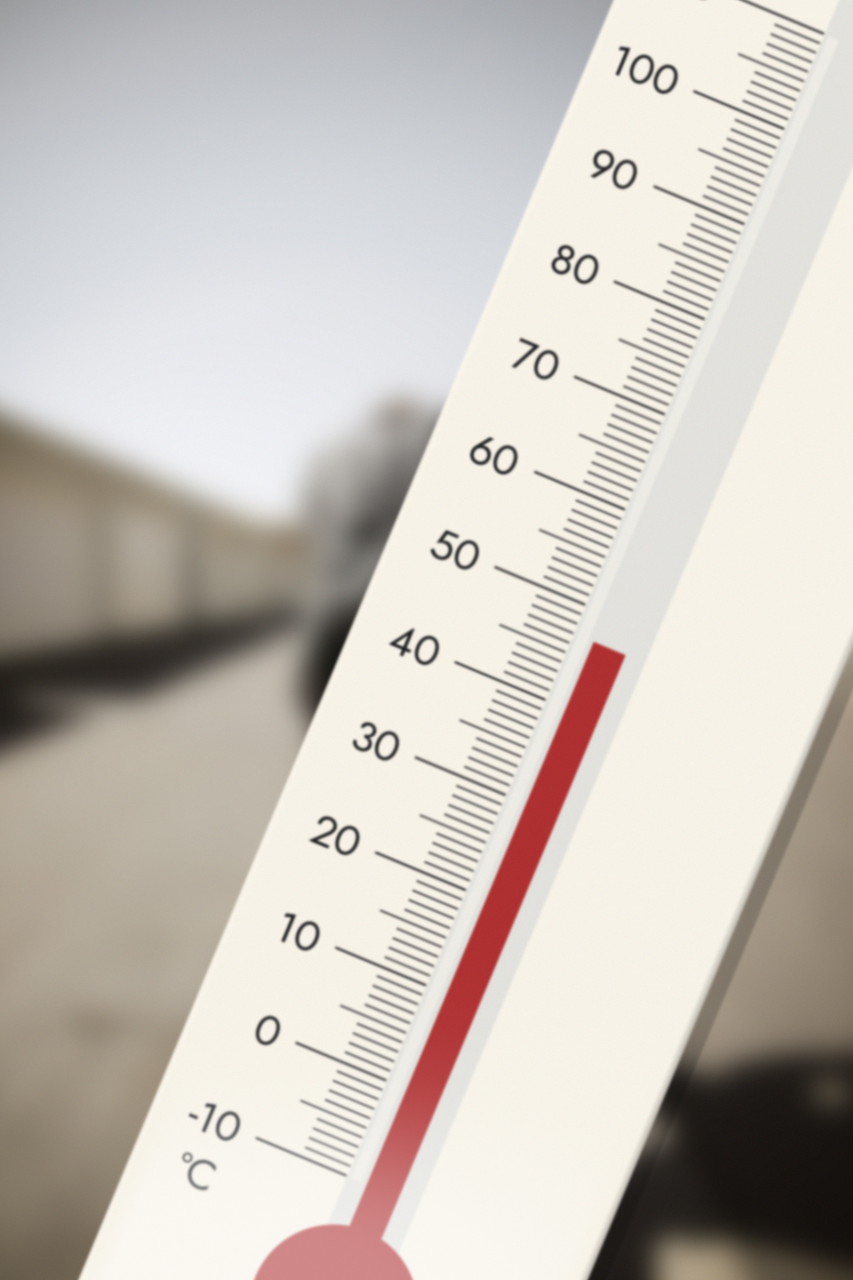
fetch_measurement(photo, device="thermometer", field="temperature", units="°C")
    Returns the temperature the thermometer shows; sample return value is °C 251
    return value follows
°C 47
